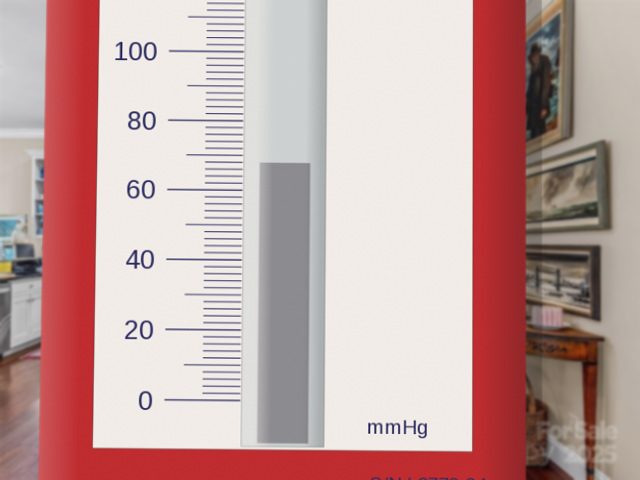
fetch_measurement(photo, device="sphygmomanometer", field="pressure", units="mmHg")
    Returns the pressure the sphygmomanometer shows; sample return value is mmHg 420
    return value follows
mmHg 68
